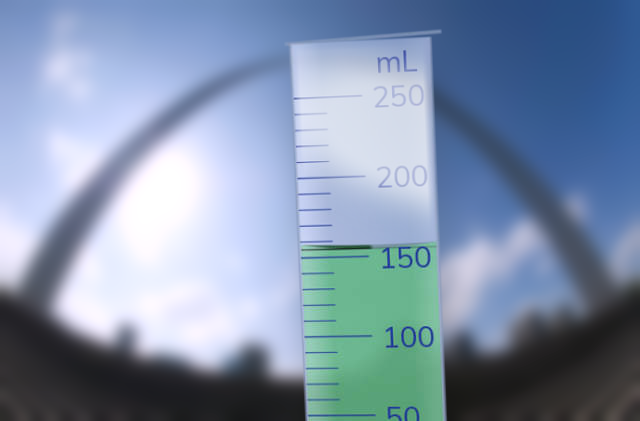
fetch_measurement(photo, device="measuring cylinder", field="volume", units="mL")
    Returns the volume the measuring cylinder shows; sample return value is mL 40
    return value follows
mL 155
